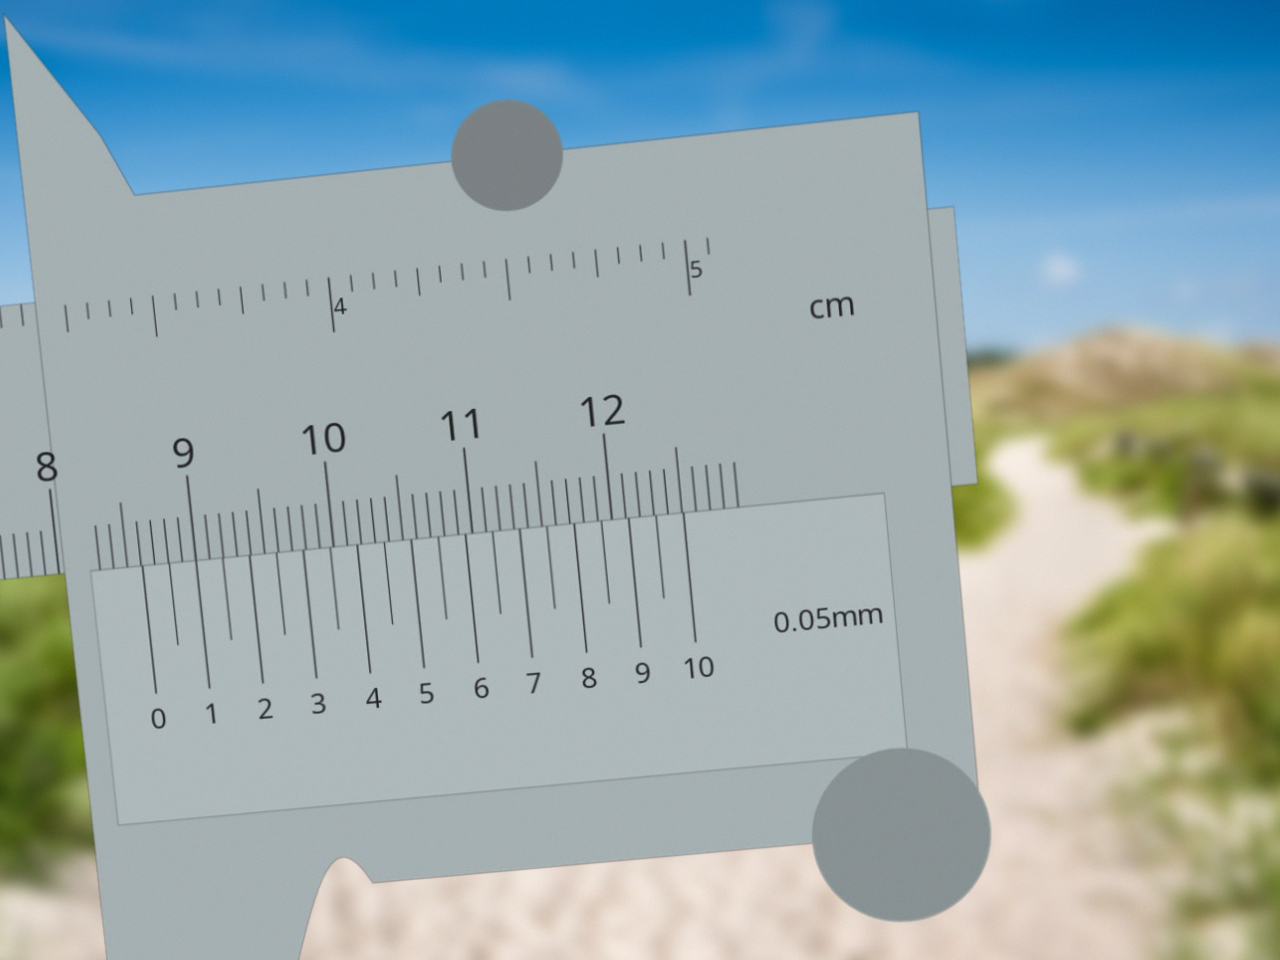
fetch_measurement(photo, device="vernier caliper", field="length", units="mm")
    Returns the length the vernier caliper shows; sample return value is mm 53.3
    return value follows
mm 86.1
